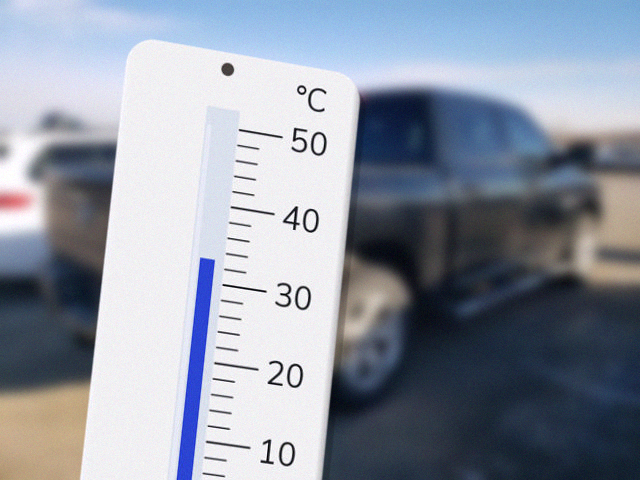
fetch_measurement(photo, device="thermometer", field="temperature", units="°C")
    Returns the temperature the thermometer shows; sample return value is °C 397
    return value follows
°C 33
